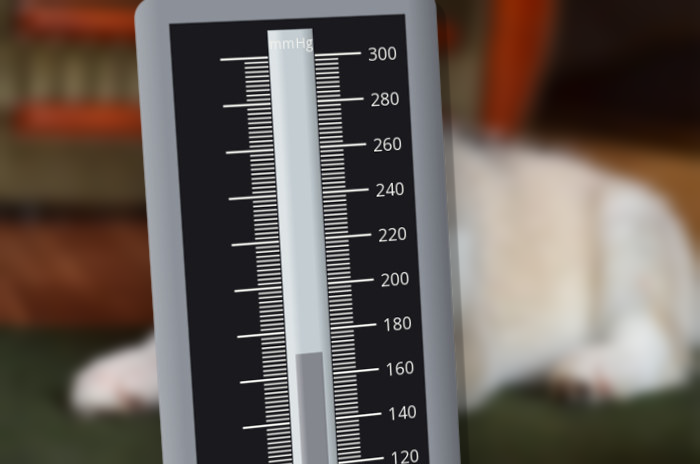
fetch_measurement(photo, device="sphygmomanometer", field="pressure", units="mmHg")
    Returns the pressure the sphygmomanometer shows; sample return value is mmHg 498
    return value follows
mmHg 170
